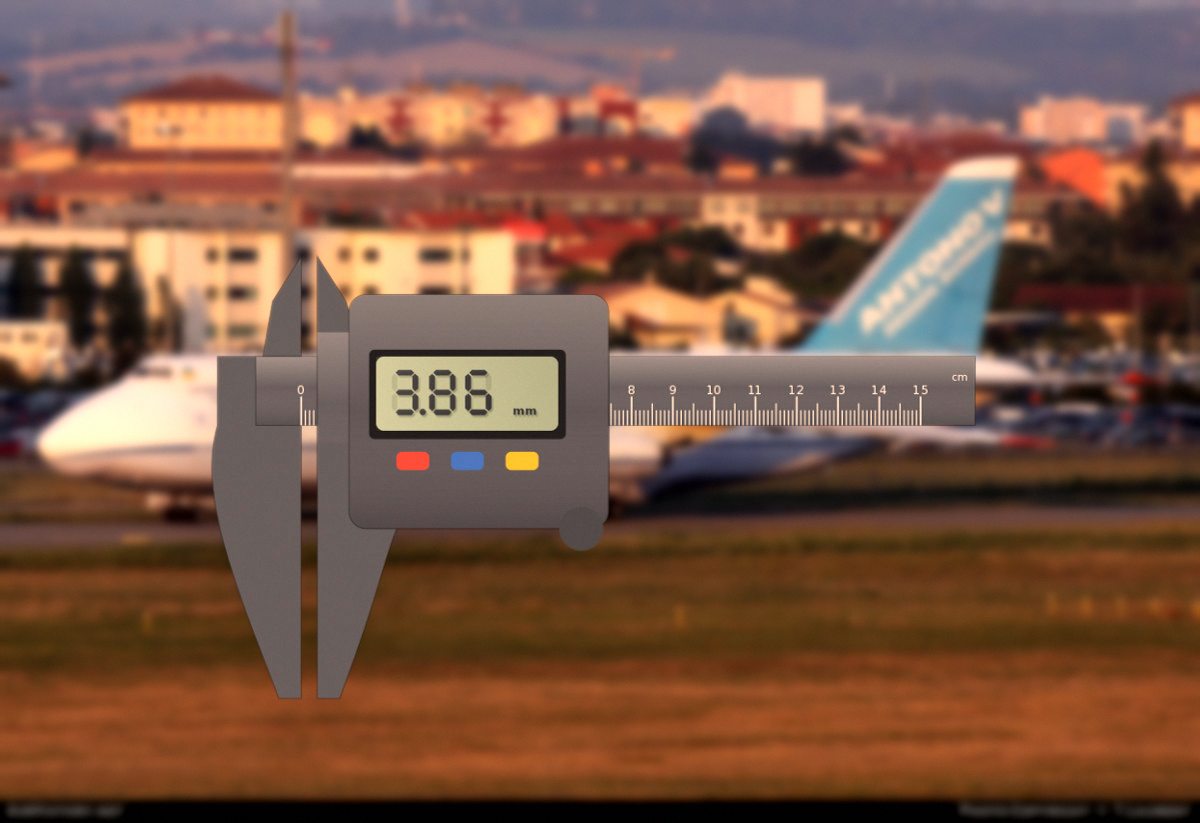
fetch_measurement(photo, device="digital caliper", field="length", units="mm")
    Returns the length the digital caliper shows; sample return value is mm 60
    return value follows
mm 3.86
